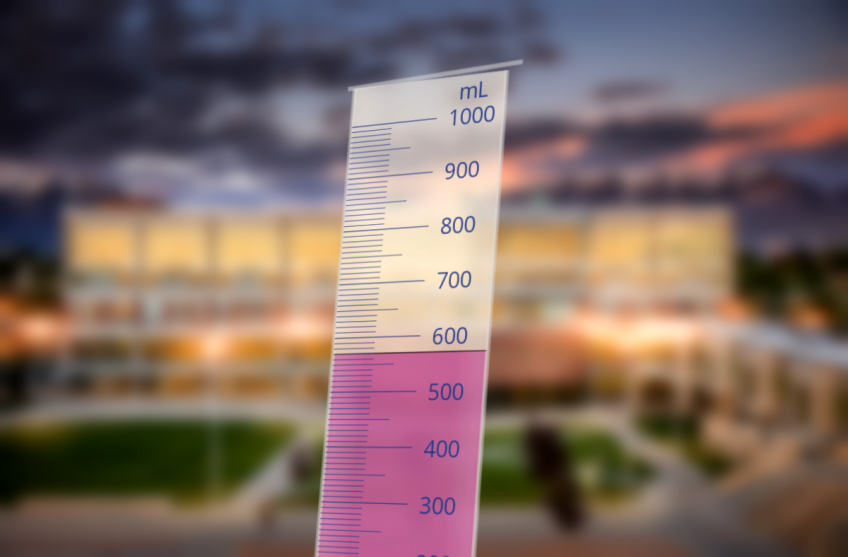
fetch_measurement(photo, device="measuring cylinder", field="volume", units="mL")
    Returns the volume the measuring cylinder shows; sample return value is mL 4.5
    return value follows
mL 570
